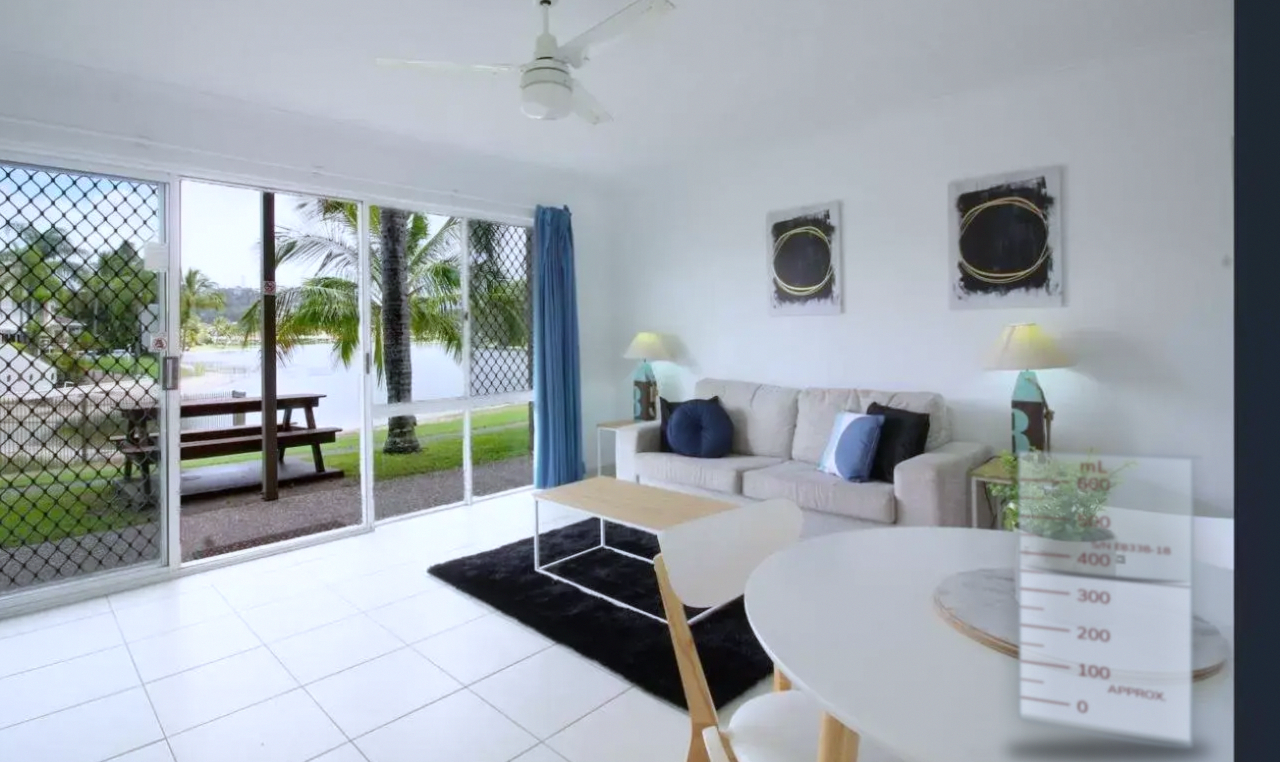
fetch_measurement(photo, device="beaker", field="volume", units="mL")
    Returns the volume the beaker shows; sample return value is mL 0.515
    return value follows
mL 350
